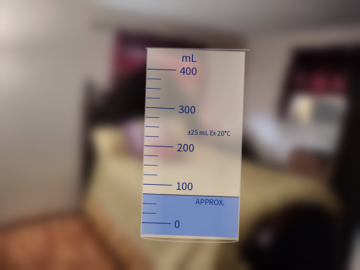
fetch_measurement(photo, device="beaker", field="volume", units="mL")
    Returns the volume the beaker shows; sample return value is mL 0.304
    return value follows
mL 75
